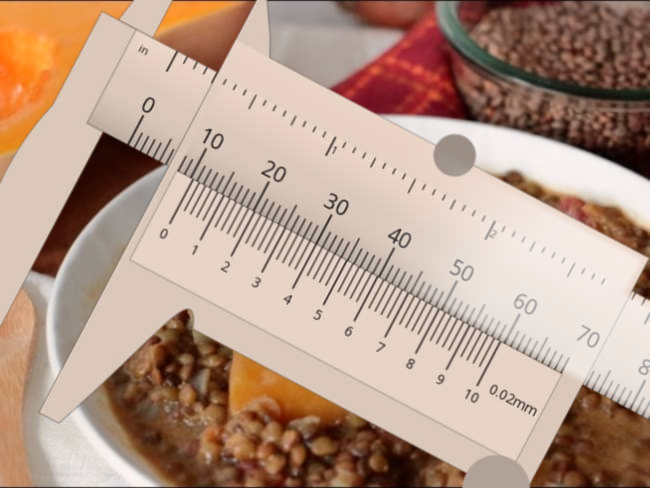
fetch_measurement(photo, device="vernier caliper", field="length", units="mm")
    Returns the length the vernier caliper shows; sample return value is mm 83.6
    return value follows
mm 10.4
